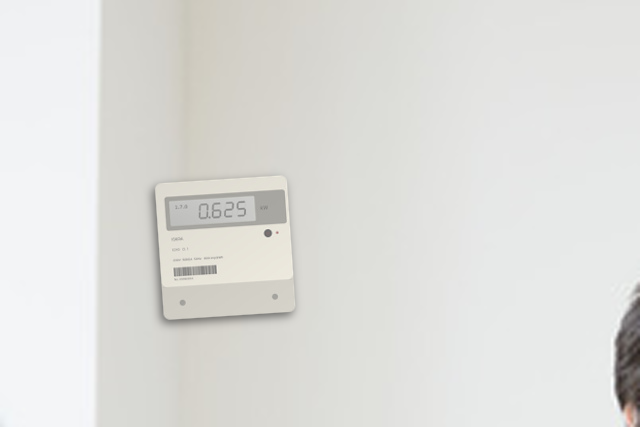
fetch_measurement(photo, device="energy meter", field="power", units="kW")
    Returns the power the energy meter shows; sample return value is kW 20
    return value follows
kW 0.625
